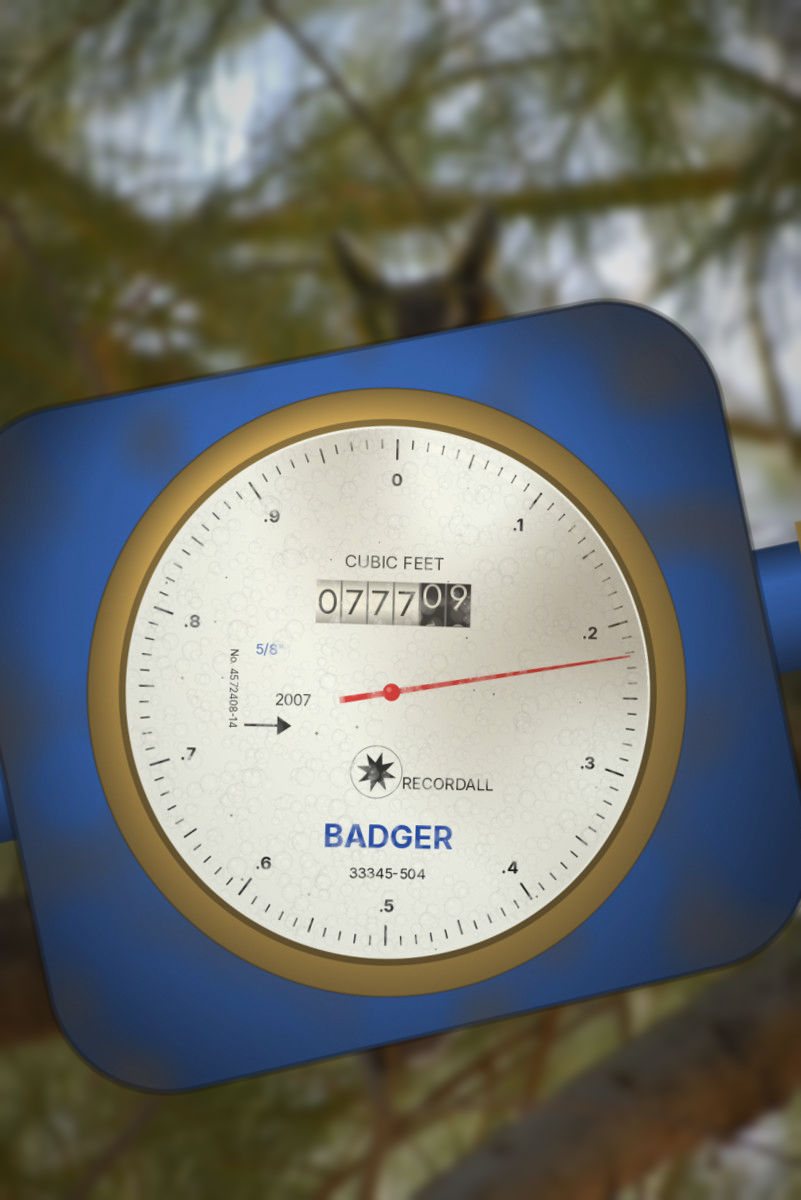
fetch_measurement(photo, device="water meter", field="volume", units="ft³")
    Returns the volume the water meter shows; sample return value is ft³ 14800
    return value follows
ft³ 77709.22
